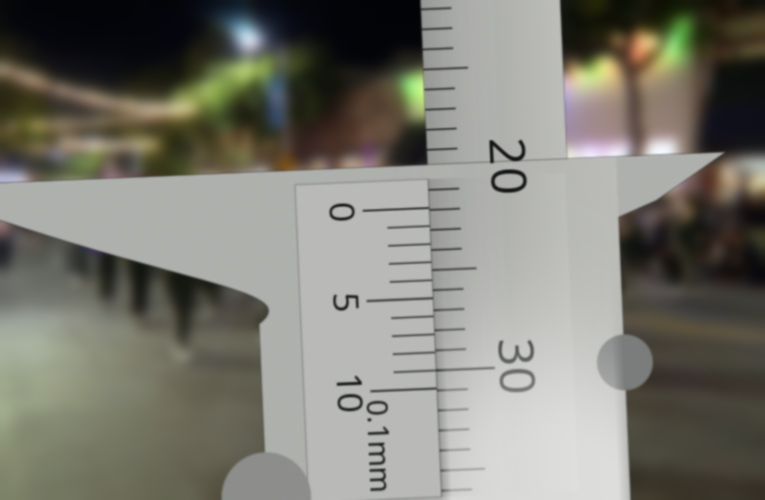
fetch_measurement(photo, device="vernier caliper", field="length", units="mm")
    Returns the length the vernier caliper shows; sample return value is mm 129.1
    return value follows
mm 21.9
